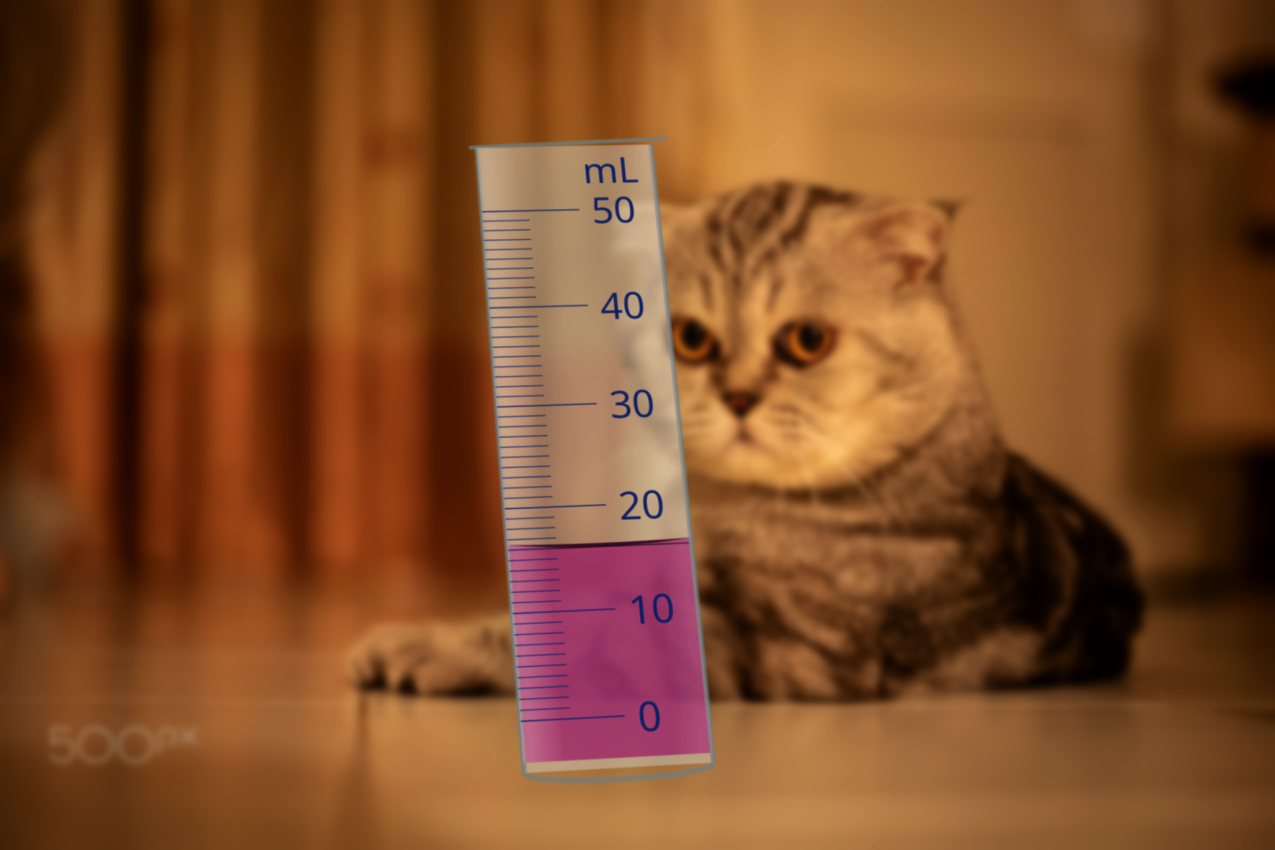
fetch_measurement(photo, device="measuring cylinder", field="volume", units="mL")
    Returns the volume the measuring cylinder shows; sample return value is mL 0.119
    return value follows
mL 16
